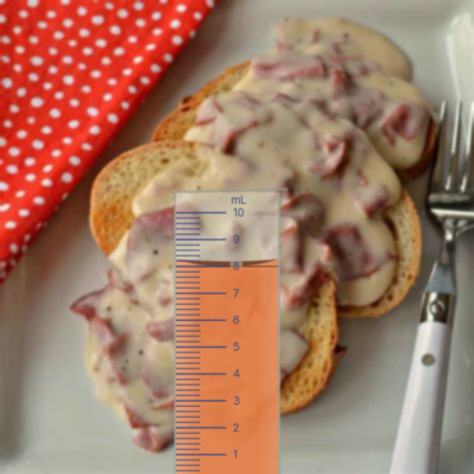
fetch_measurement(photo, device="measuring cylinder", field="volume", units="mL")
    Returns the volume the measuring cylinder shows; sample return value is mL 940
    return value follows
mL 8
